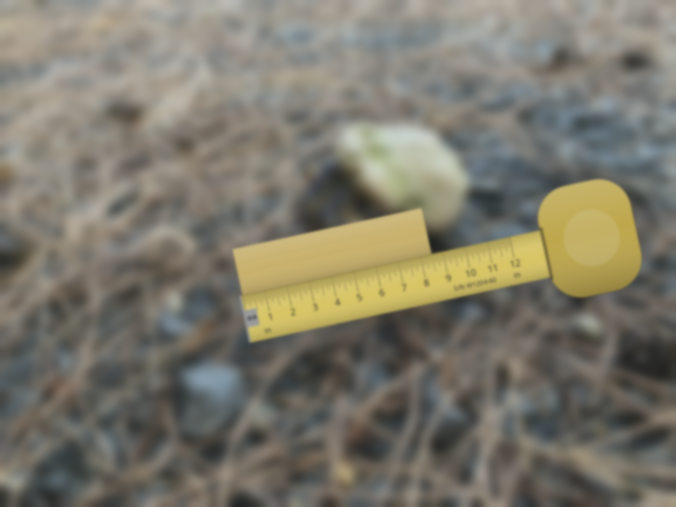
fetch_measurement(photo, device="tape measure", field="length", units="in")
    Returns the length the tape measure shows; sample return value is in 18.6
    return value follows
in 8.5
